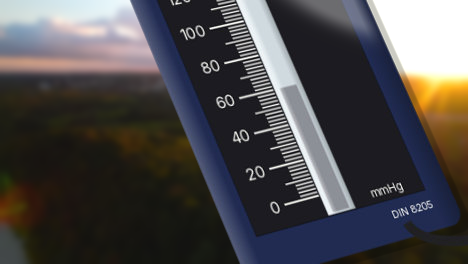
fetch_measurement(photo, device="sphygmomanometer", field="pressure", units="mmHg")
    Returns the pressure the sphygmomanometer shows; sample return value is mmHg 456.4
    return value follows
mmHg 60
